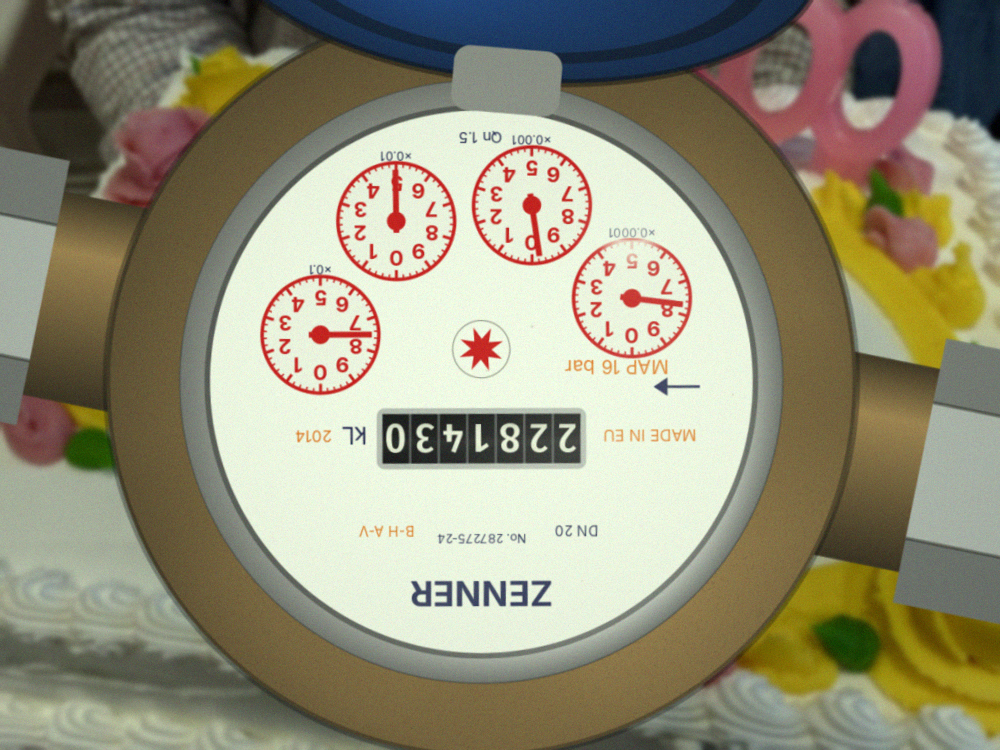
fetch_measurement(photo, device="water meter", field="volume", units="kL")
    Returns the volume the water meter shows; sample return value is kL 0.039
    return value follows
kL 2281430.7497
